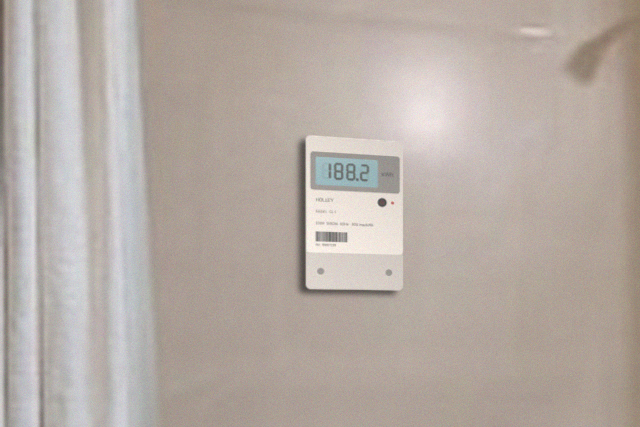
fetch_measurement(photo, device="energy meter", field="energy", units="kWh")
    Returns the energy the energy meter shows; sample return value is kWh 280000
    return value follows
kWh 188.2
